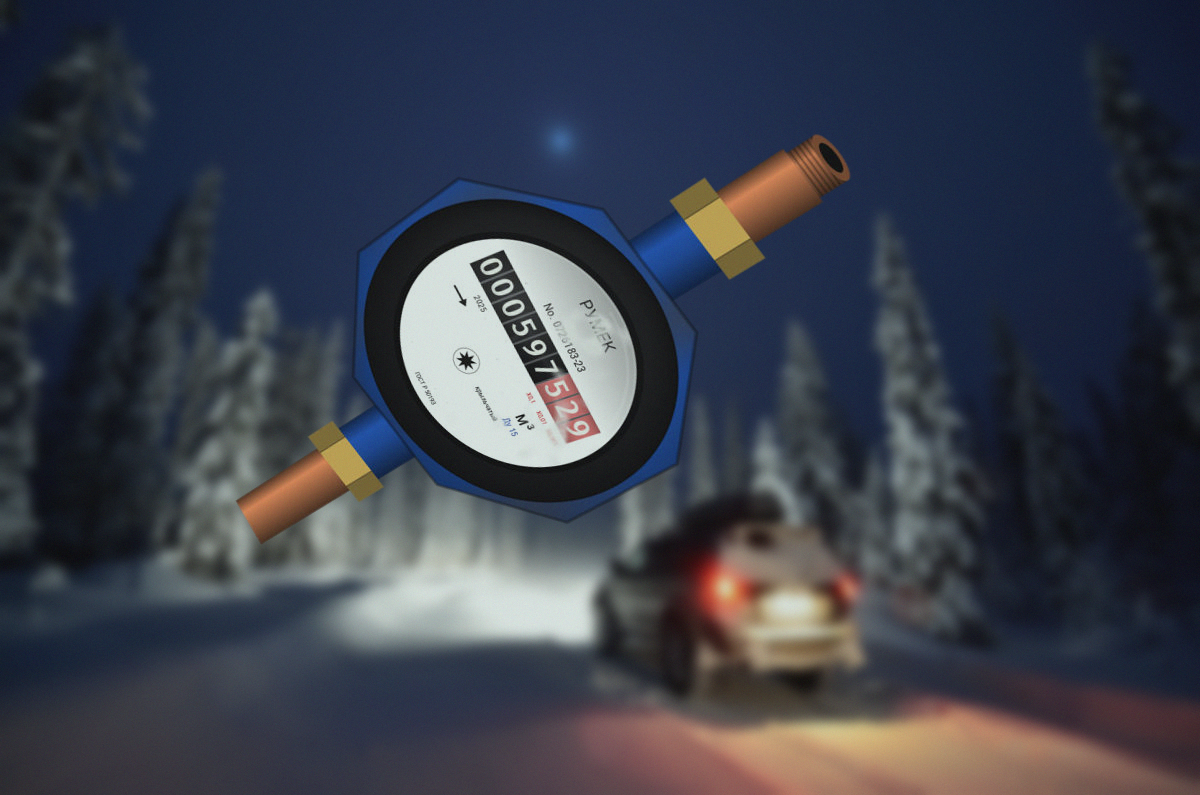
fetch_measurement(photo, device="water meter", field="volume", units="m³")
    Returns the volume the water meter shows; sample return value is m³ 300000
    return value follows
m³ 597.529
